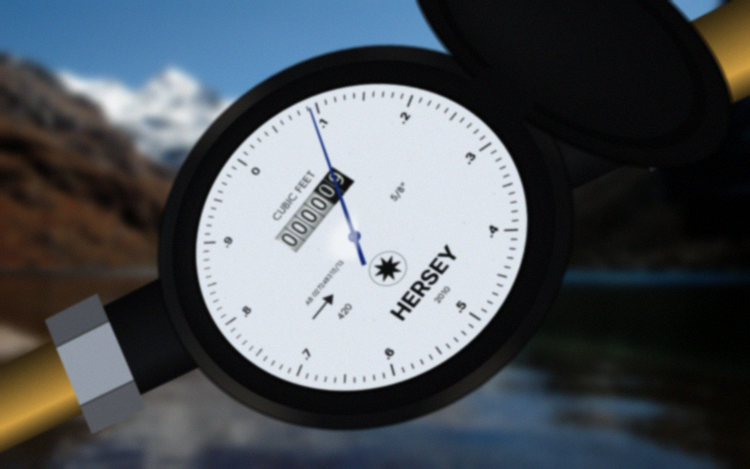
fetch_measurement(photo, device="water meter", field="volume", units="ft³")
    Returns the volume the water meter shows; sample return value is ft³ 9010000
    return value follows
ft³ 9.09
